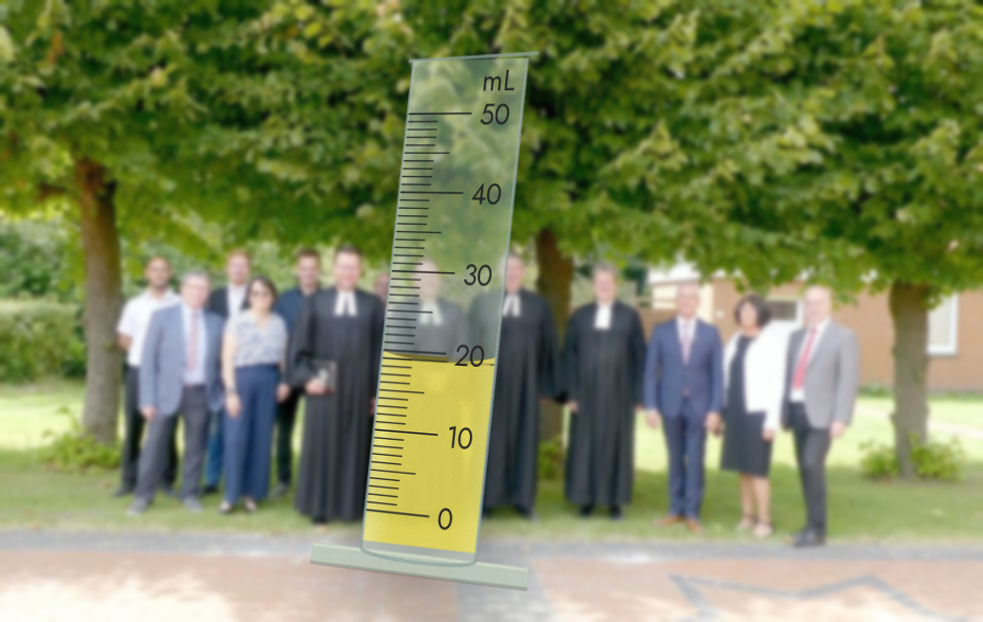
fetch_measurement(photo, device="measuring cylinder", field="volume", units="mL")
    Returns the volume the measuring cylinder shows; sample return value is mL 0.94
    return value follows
mL 19
